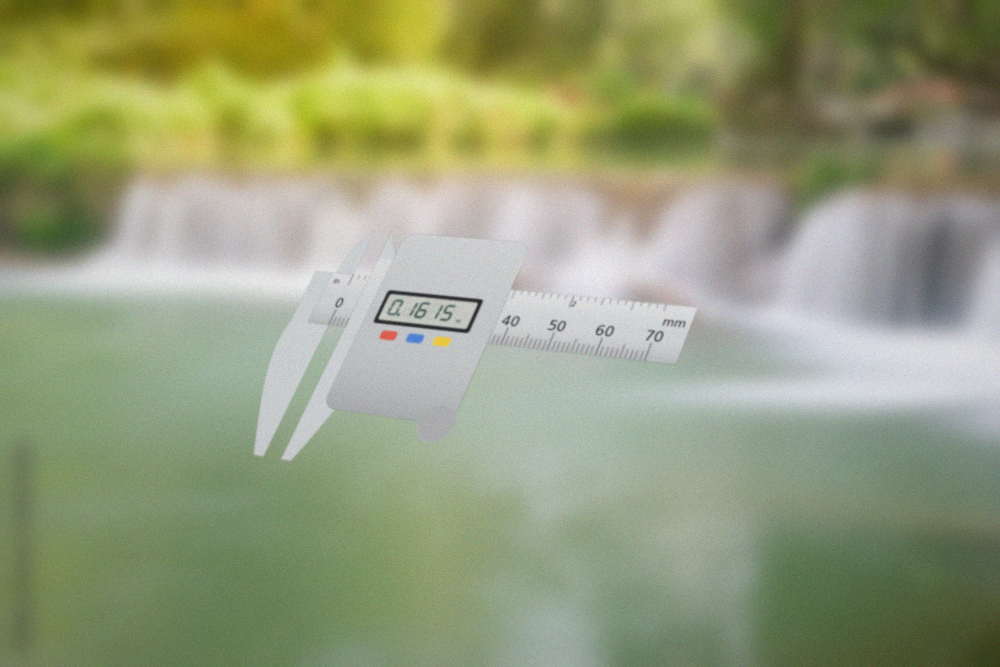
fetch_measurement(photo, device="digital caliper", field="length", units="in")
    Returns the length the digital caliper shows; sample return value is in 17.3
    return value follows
in 0.1615
